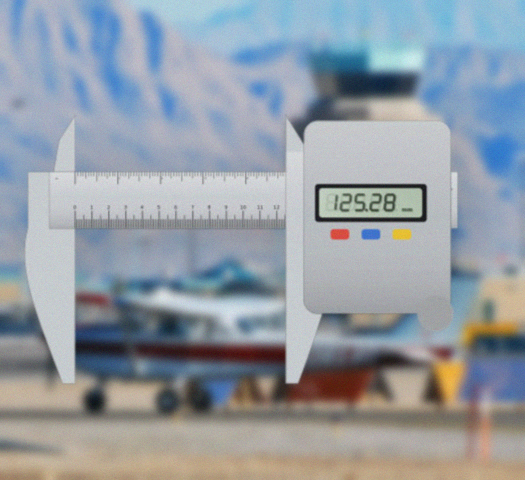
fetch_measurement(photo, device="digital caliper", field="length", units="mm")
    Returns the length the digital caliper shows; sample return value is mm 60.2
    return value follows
mm 125.28
